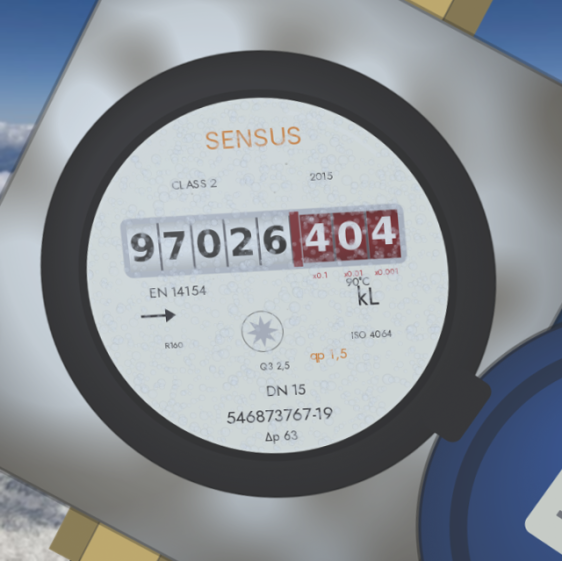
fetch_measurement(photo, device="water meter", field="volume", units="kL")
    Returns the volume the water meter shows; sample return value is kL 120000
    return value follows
kL 97026.404
